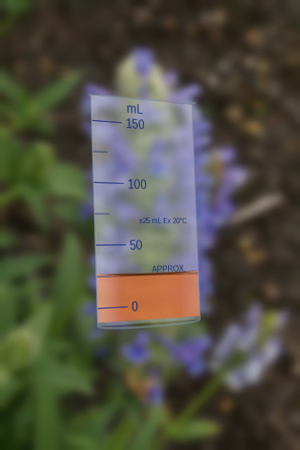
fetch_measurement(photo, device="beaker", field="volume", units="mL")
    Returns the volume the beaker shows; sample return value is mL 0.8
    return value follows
mL 25
